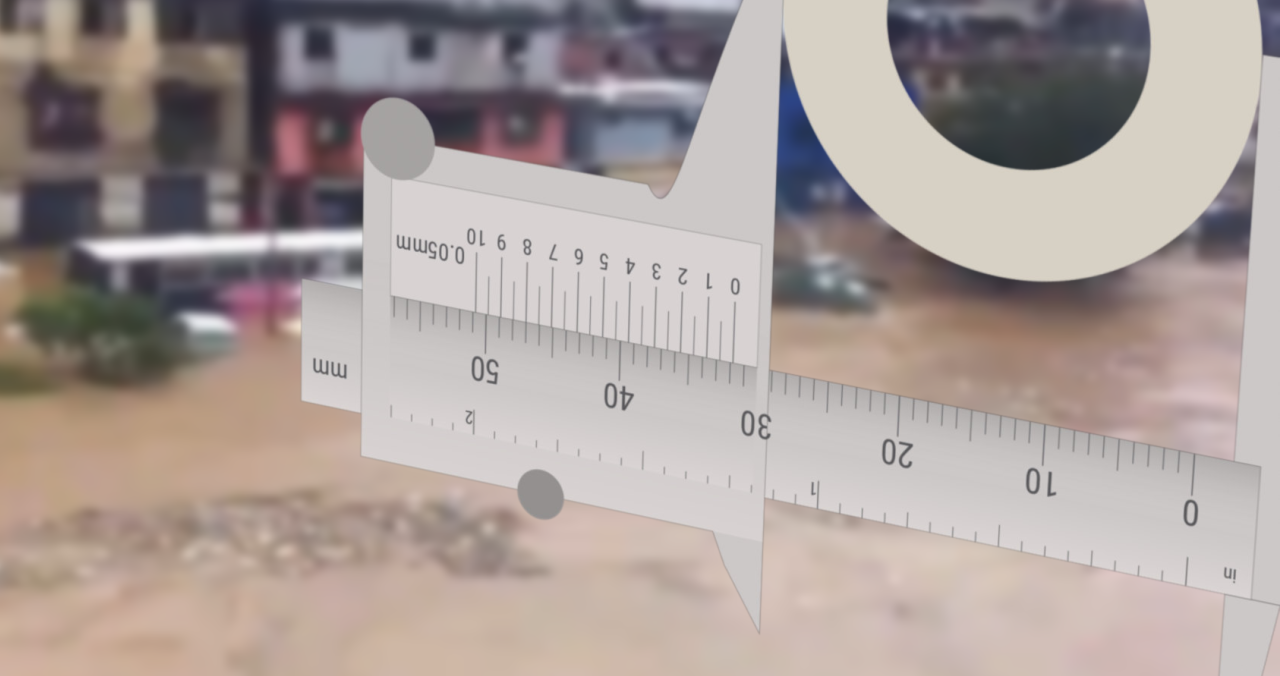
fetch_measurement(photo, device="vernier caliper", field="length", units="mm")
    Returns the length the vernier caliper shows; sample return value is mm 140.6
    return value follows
mm 31.8
